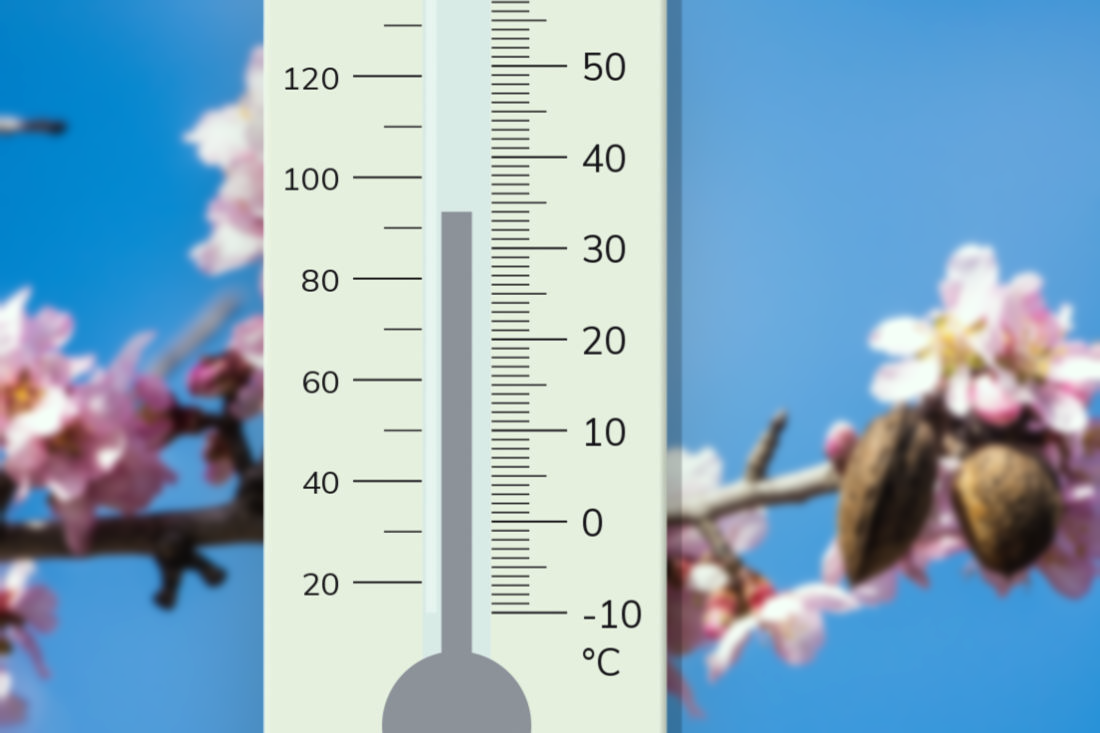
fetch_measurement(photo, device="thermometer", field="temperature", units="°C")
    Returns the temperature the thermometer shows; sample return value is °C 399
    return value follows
°C 34
